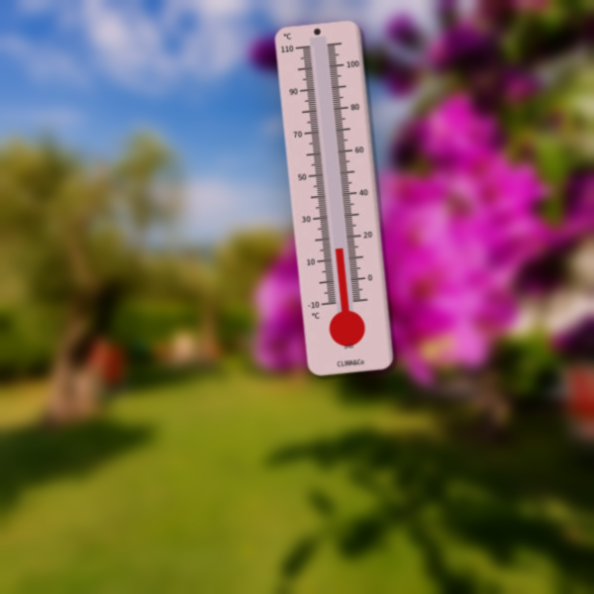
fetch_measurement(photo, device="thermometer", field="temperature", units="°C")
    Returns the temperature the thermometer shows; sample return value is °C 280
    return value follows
°C 15
